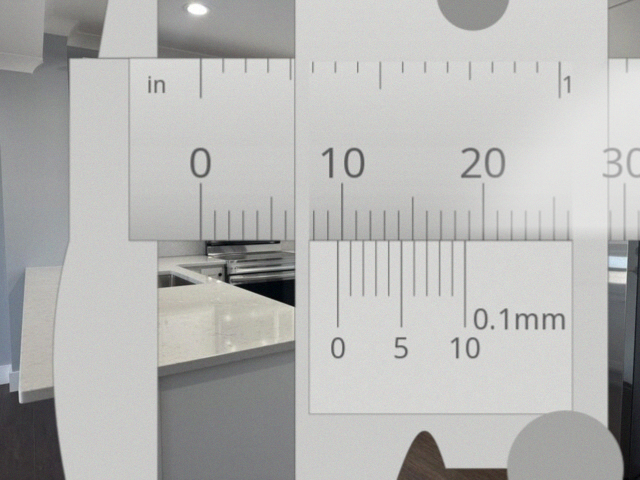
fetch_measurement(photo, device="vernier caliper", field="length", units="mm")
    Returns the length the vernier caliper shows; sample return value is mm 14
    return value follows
mm 9.7
